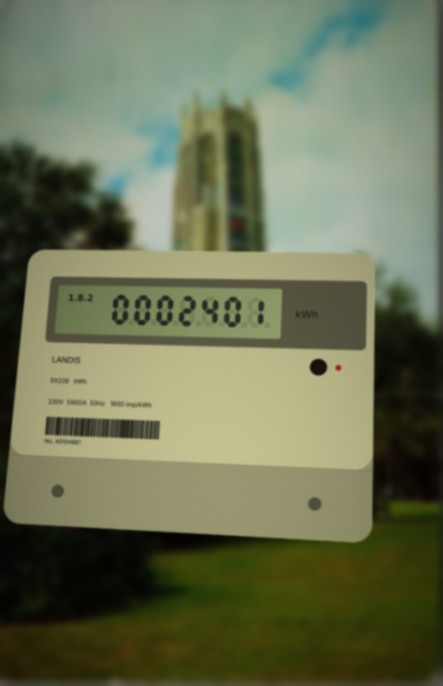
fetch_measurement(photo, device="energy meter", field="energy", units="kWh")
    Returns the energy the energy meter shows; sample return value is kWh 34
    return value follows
kWh 2401
